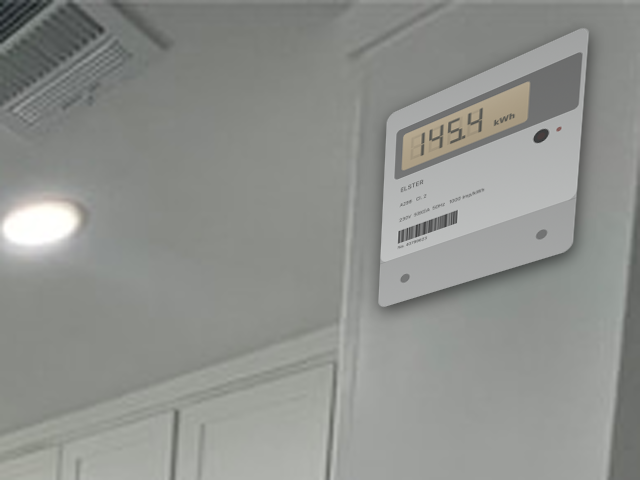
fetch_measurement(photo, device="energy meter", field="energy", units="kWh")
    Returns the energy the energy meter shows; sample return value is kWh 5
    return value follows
kWh 145.4
